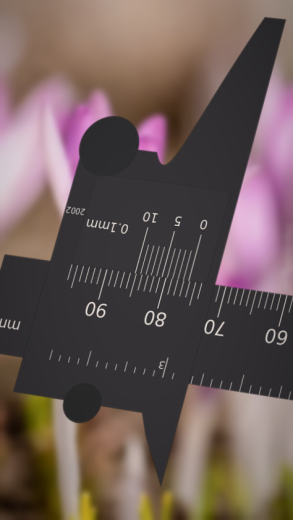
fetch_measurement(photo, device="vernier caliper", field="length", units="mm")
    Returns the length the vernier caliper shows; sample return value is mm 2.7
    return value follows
mm 76.2
